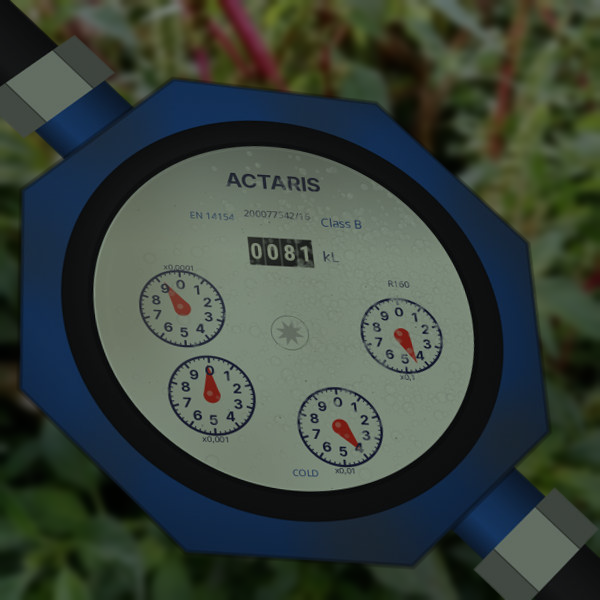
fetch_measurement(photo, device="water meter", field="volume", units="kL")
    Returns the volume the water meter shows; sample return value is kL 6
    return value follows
kL 81.4399
